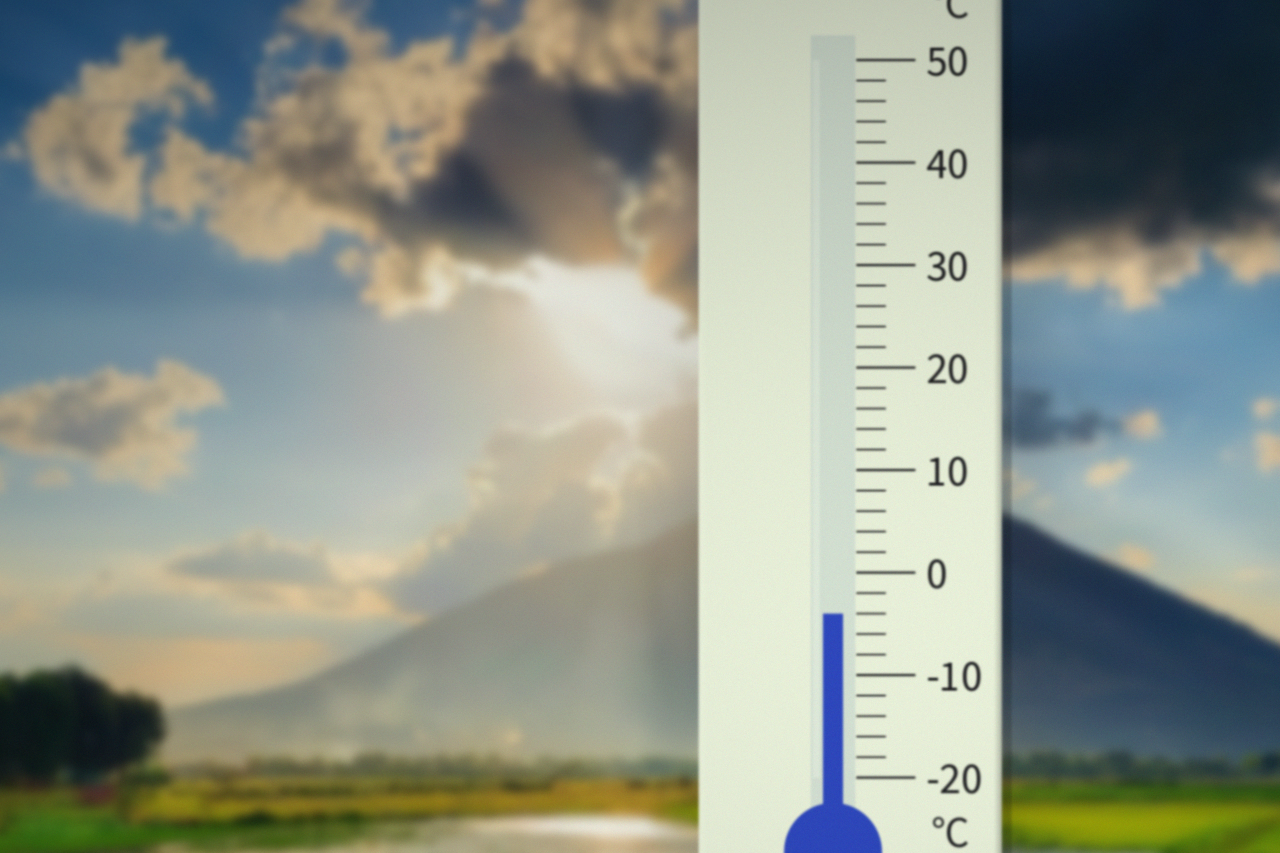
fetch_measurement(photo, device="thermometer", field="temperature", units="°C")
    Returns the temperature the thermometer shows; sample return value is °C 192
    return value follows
°C -4
